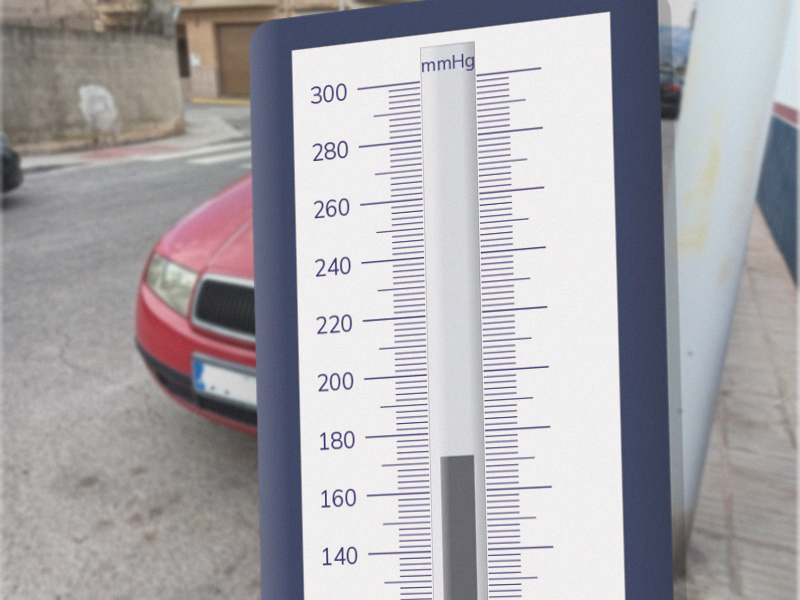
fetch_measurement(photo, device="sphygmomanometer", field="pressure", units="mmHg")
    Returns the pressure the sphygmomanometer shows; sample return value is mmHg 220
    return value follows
mmHg 172
